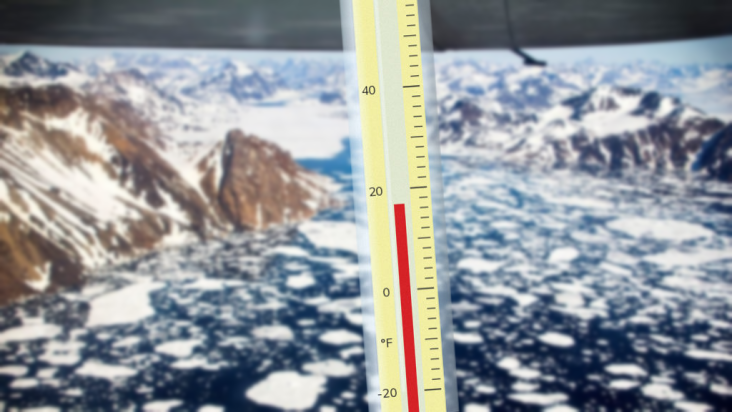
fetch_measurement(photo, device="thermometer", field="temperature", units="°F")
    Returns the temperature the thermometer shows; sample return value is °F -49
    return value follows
°F 17
